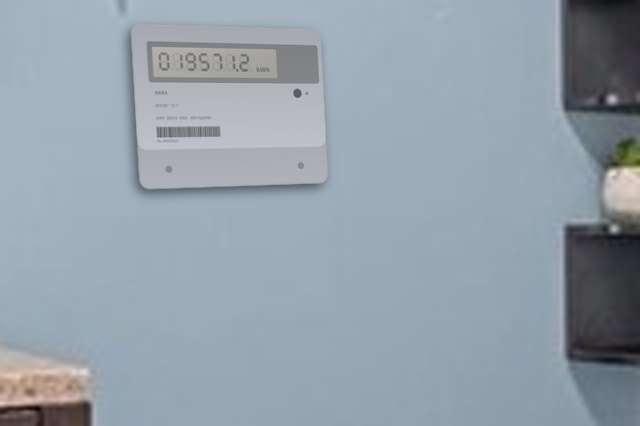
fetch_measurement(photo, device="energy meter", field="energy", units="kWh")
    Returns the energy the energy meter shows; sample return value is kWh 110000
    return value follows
kWh 19571.2
